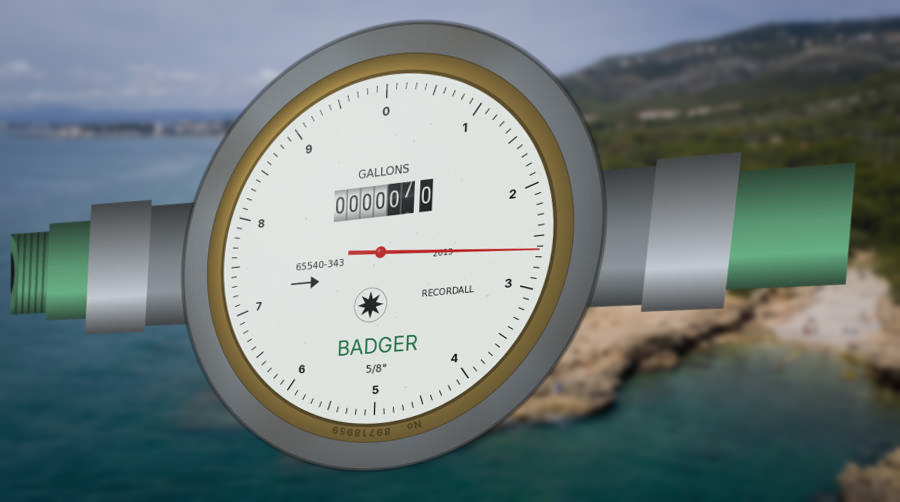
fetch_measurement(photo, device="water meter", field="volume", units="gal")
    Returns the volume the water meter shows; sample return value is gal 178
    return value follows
gal 72.6
